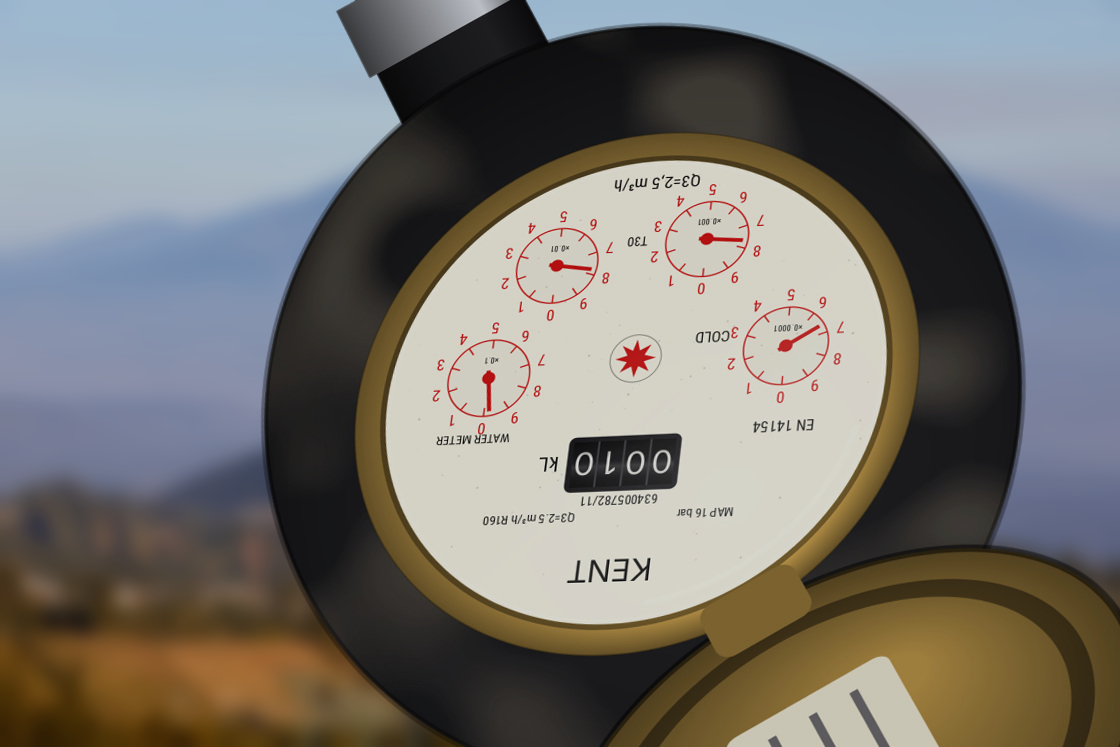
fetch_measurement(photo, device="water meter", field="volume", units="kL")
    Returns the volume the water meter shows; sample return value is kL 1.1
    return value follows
kL 9.9776
